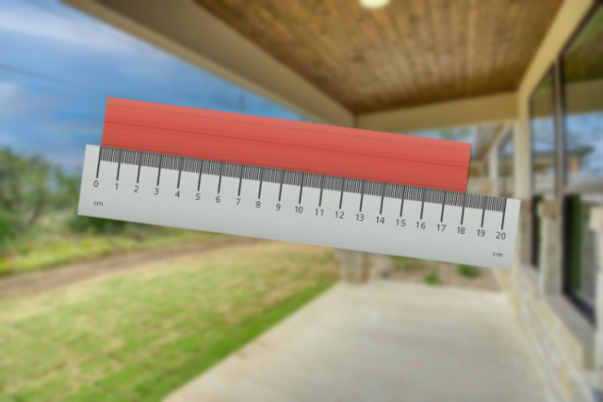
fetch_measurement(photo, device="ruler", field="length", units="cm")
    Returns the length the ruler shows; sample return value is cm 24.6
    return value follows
cm 18
